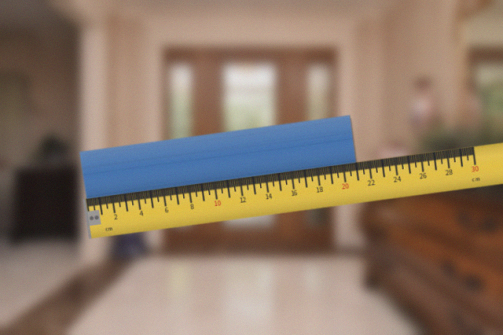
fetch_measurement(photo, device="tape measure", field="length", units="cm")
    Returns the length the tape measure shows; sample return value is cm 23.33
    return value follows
cm 21
